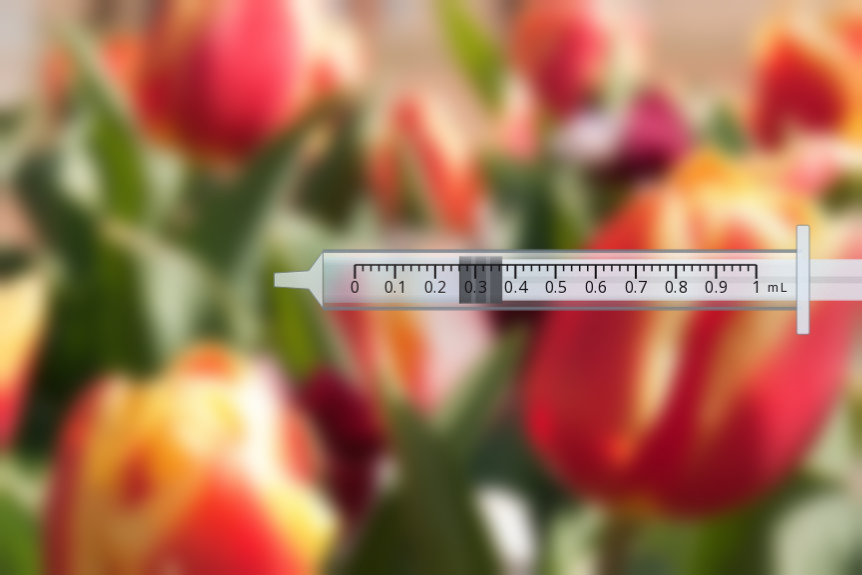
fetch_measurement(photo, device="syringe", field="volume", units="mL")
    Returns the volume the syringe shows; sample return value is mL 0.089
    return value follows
mL 0.26
